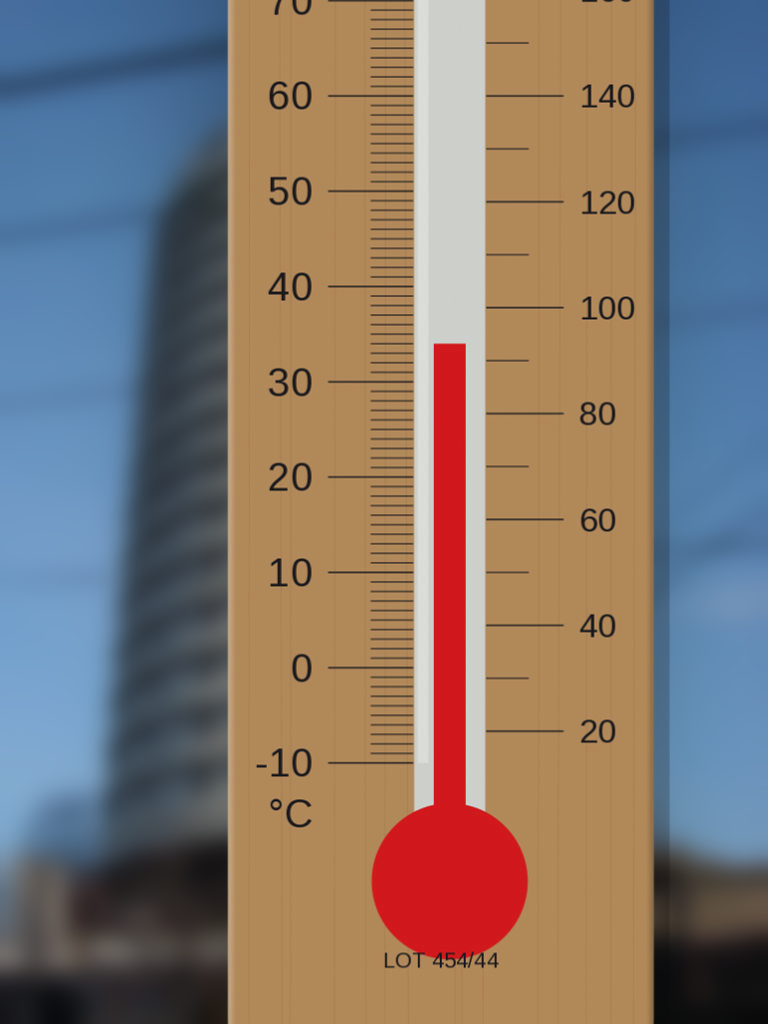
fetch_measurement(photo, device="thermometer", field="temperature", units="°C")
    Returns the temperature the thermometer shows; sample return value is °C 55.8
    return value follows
°C 34
